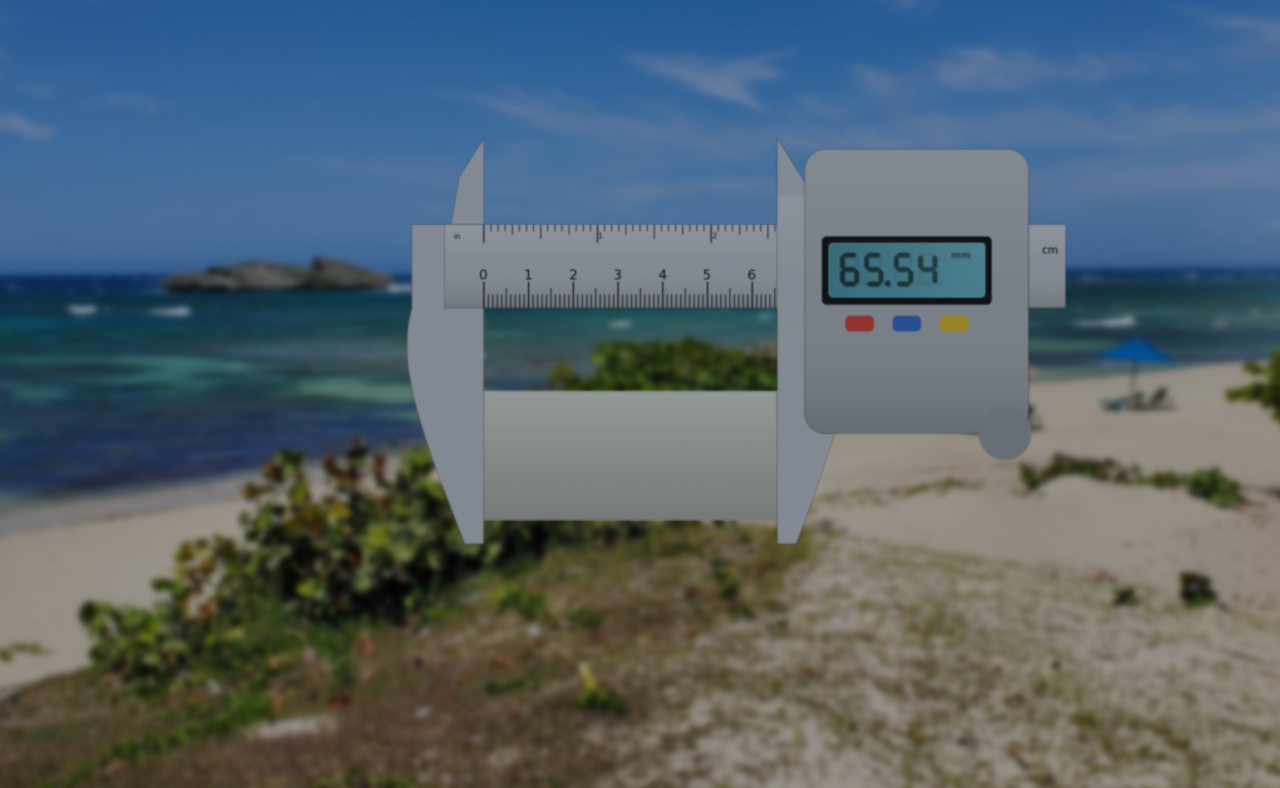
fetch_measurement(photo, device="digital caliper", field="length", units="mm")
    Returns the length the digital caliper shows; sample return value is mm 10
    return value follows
mm 65.54
